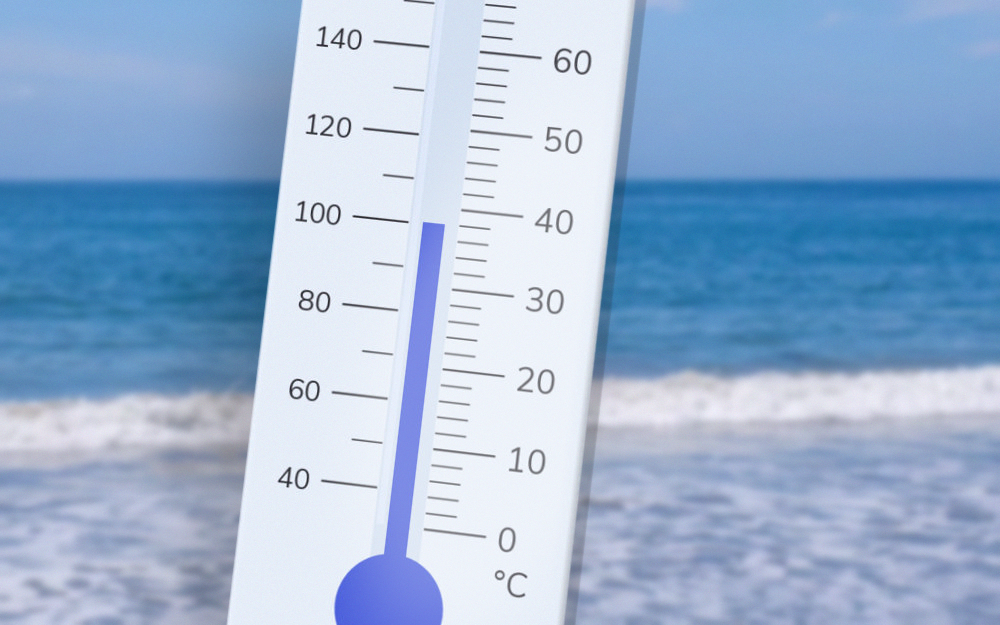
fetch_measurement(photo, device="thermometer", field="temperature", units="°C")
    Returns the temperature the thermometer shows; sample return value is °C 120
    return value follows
°C 38
